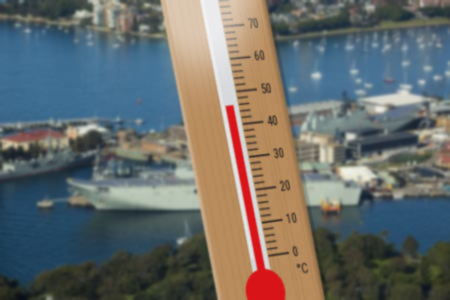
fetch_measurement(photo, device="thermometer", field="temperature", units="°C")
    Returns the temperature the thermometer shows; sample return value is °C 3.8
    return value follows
°C 46
